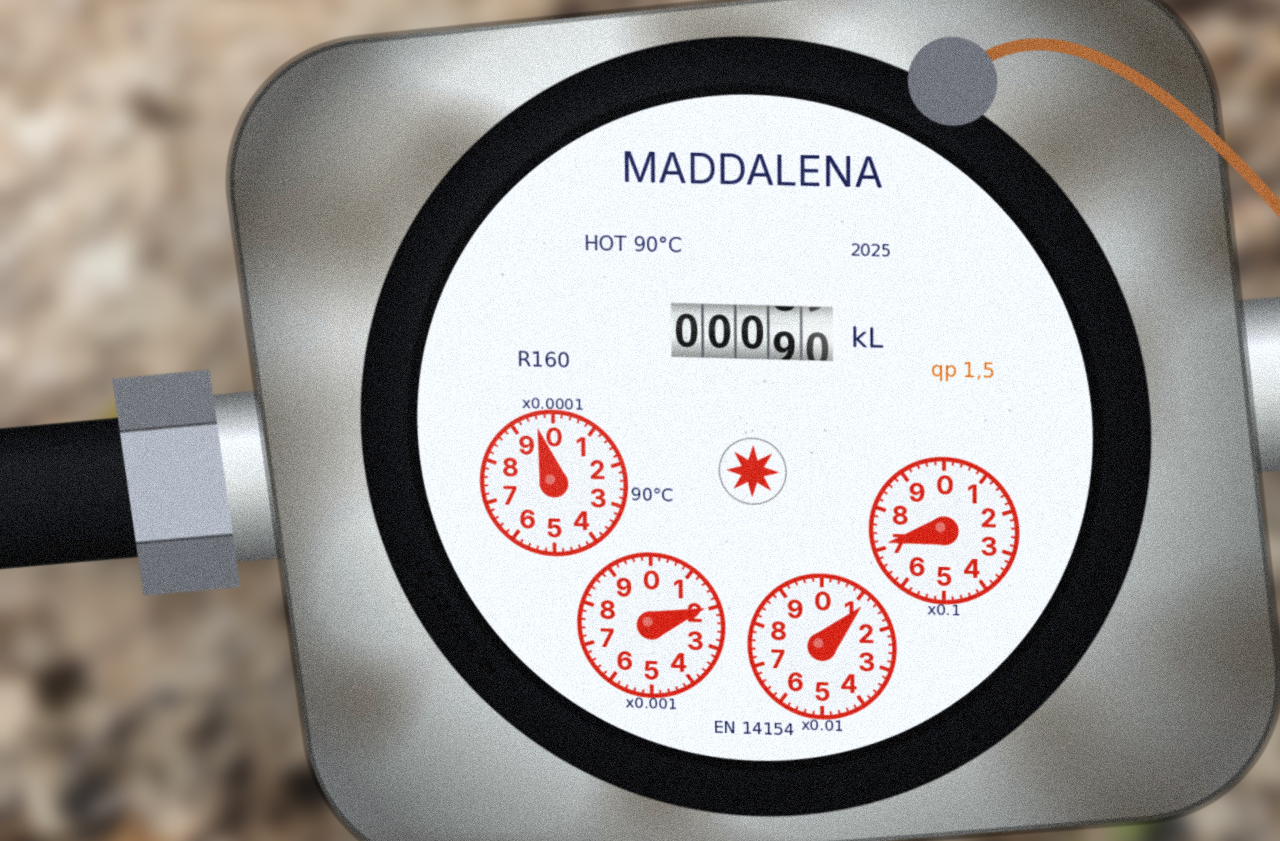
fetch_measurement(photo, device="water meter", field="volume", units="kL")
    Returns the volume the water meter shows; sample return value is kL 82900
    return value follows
kL 89.7119
